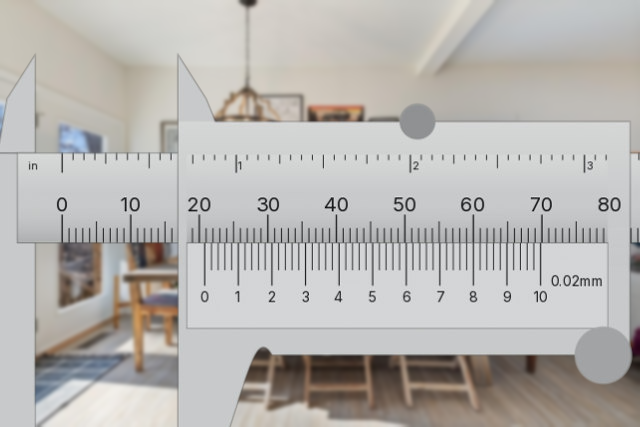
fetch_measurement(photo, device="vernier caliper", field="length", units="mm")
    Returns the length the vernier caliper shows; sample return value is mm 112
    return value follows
mm 20.8
